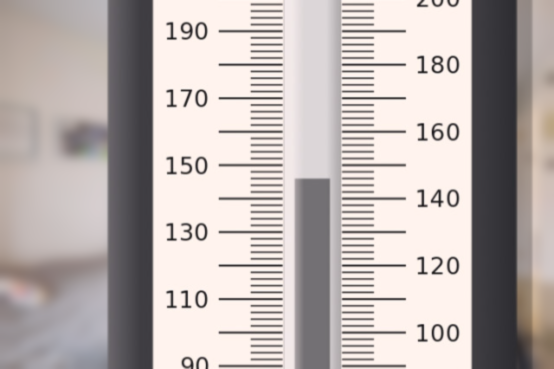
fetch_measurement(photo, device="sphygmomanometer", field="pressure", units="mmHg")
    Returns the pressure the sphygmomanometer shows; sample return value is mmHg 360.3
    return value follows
mmHg 146
